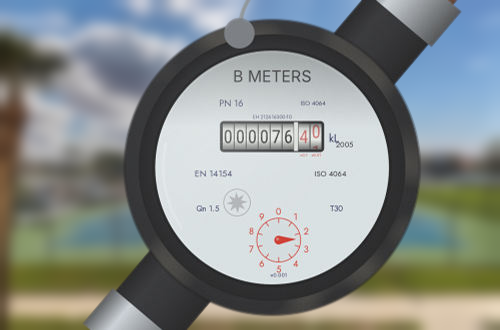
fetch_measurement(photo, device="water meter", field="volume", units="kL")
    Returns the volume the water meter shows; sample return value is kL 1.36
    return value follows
kL 76.402
